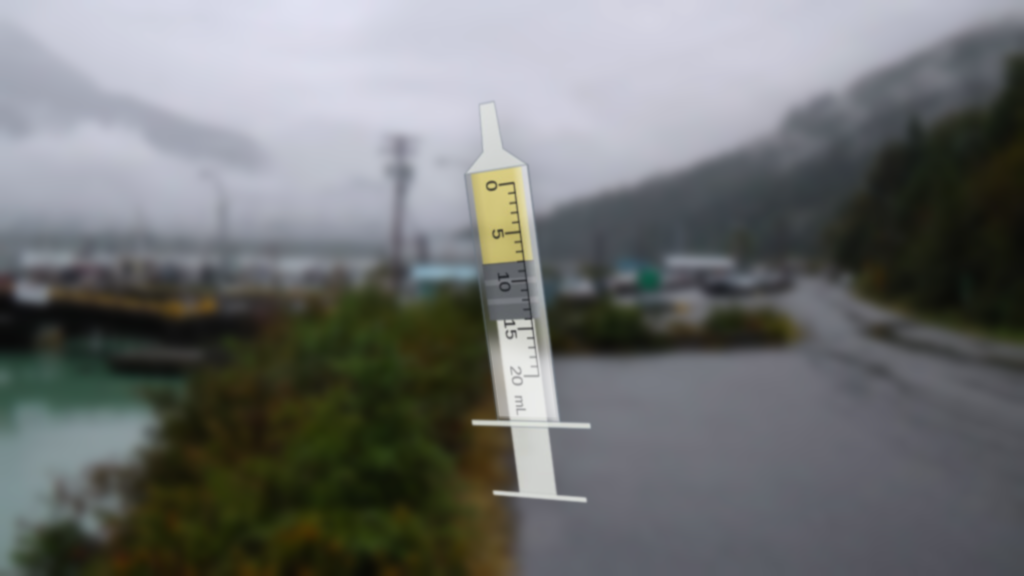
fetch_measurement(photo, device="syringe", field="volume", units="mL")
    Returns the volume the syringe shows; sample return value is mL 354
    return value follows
mL 8
